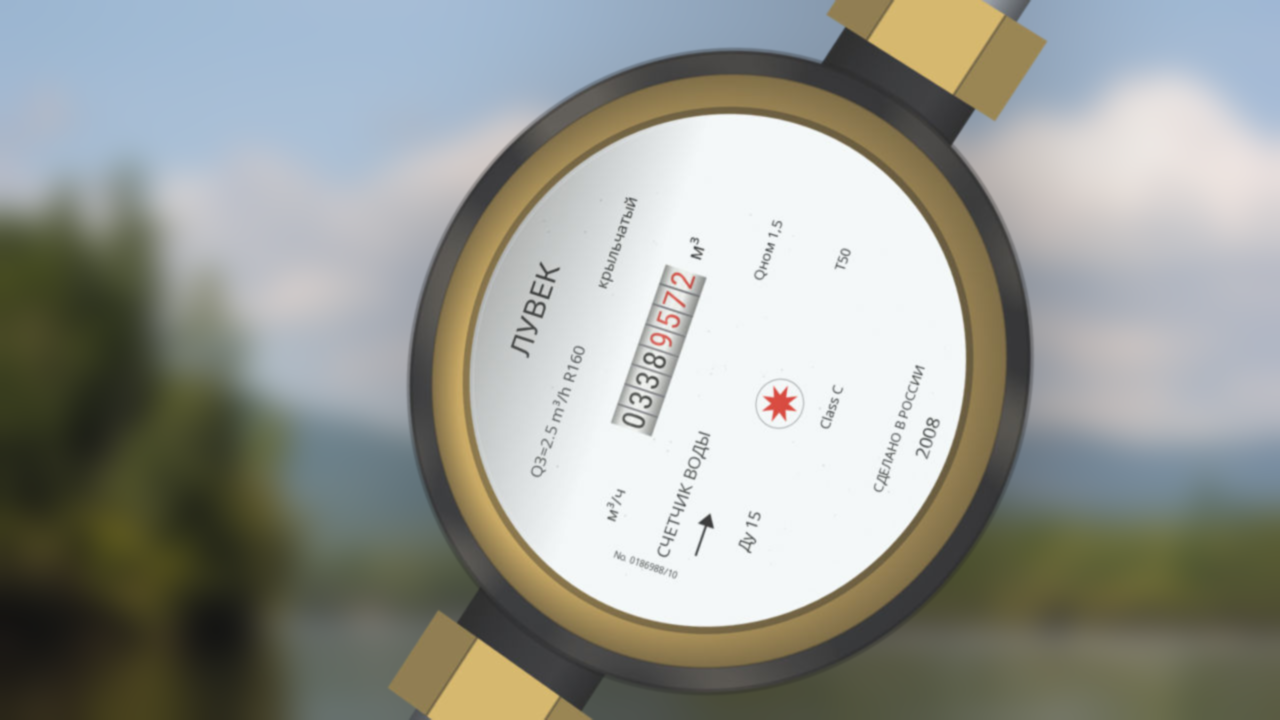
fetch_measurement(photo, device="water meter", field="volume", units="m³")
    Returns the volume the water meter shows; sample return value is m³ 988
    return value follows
m³ 338.9572
